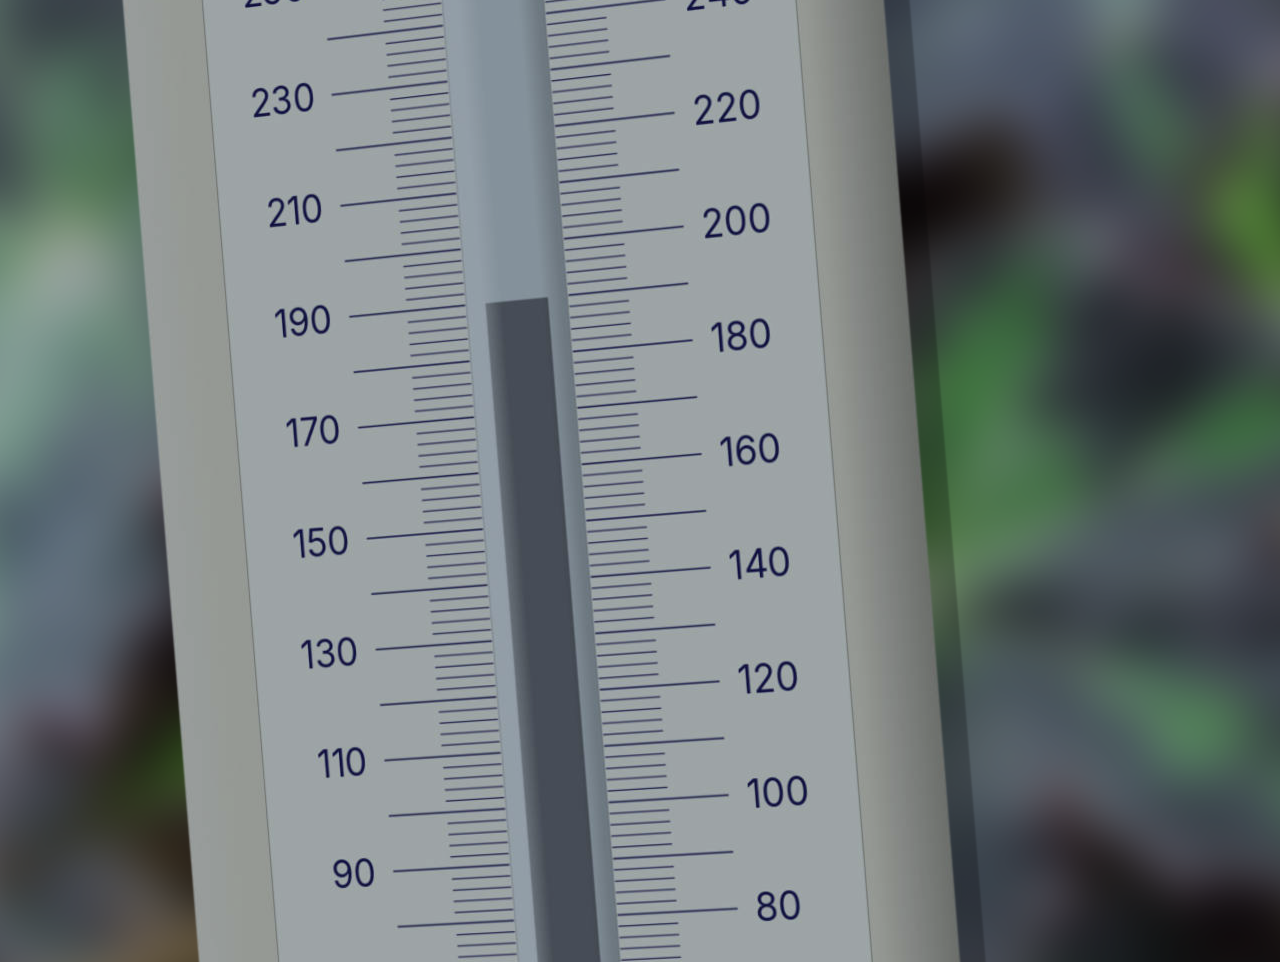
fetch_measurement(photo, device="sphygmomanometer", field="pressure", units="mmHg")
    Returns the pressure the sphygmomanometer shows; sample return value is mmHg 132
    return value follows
mmHg 190
